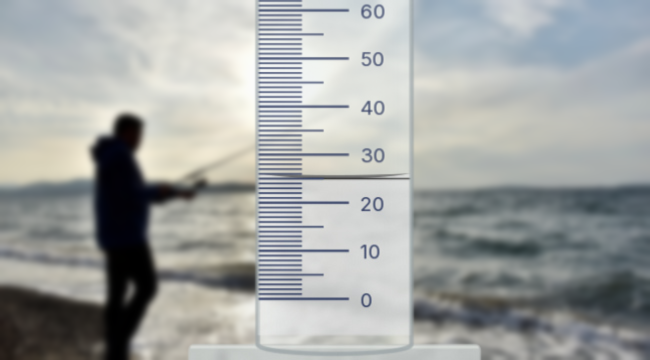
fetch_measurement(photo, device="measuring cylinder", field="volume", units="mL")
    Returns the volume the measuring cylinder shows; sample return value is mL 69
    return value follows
mL 25
